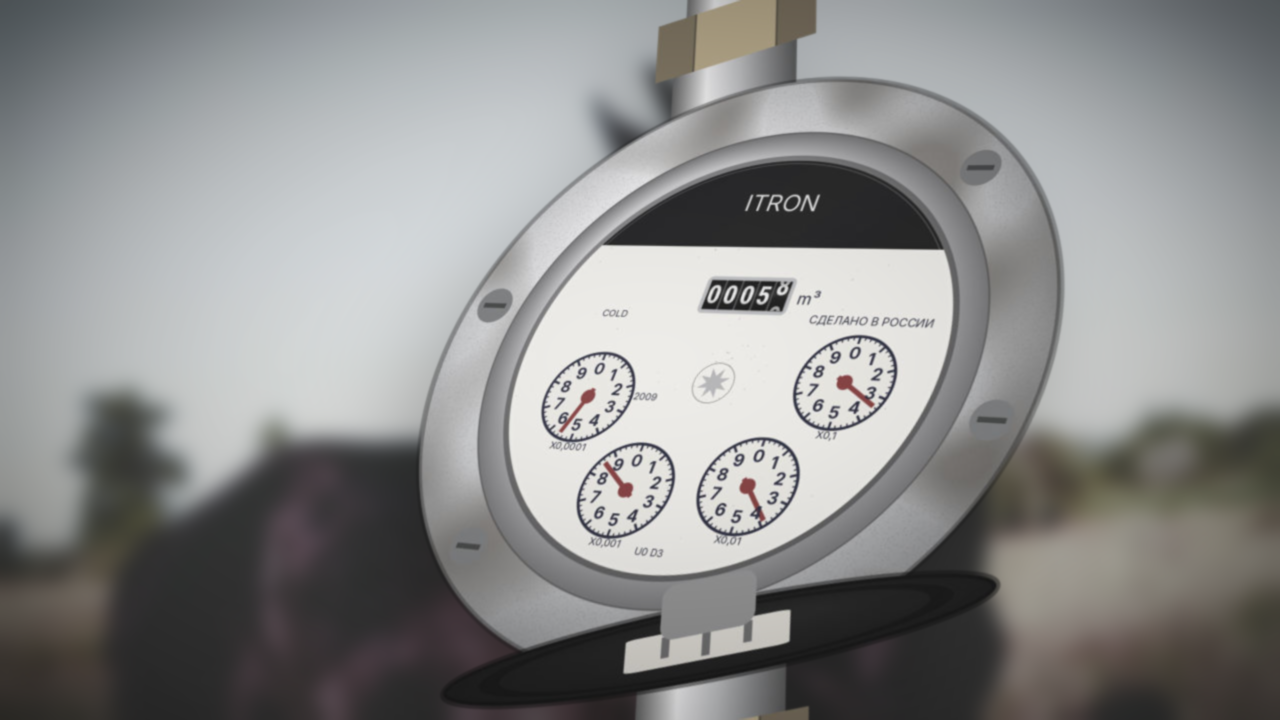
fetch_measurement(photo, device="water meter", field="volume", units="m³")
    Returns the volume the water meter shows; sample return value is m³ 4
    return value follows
m³ 58.3385
